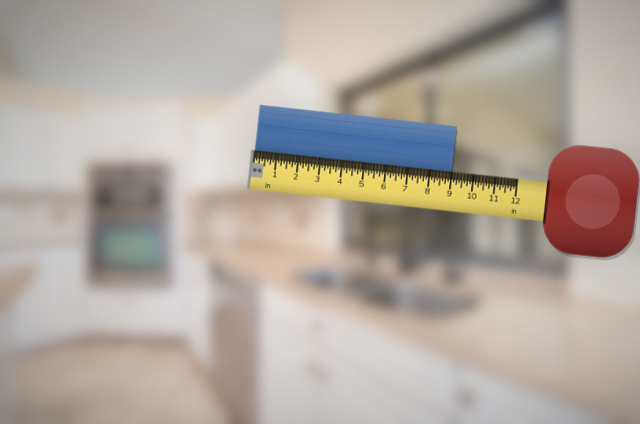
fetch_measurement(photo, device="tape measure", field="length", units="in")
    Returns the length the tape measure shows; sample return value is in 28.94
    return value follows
in 9
